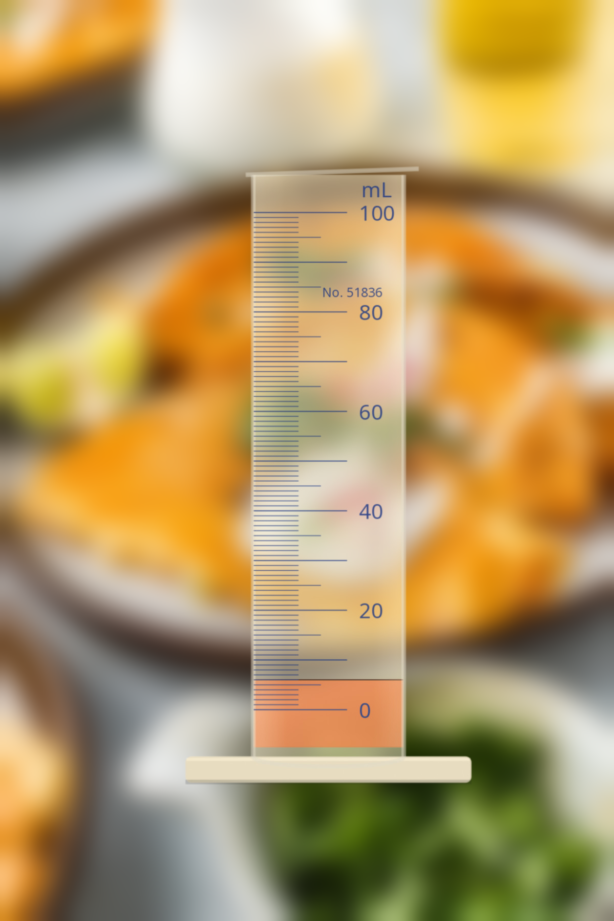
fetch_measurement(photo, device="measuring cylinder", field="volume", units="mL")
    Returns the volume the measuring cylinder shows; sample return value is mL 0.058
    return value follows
mL 6
